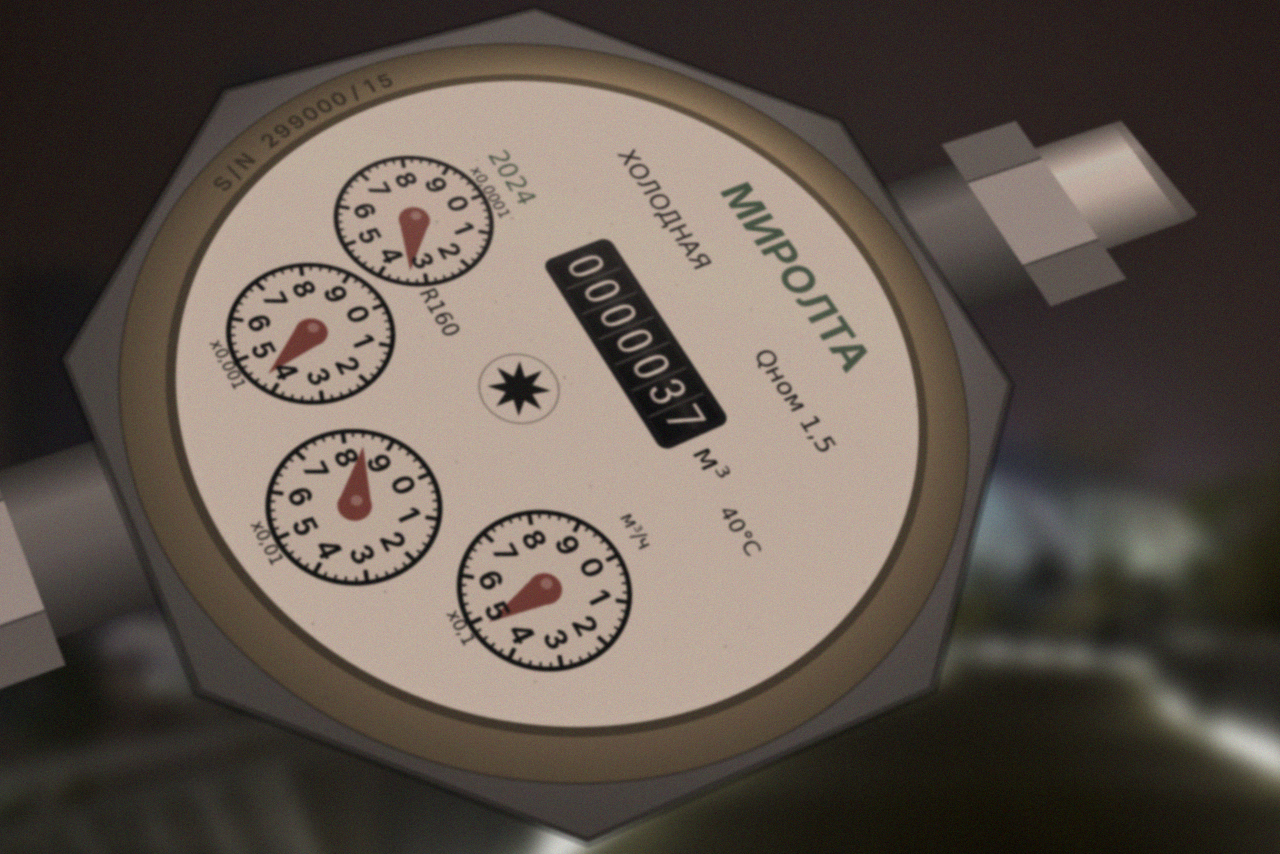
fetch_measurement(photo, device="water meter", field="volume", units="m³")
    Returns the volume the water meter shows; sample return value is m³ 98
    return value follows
m³ 37.4843
